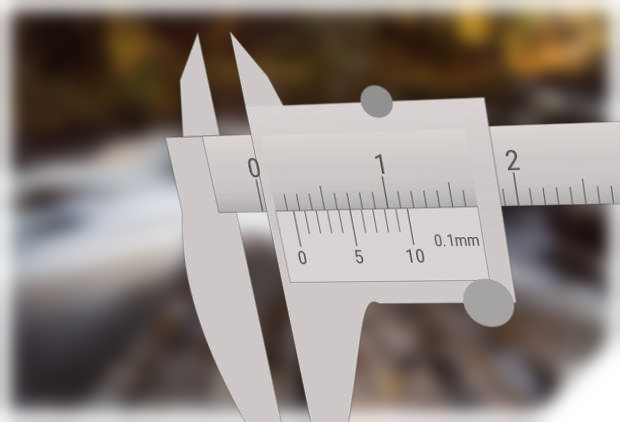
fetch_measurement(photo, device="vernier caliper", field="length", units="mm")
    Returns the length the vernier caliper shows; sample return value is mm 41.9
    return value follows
mm 2.5
